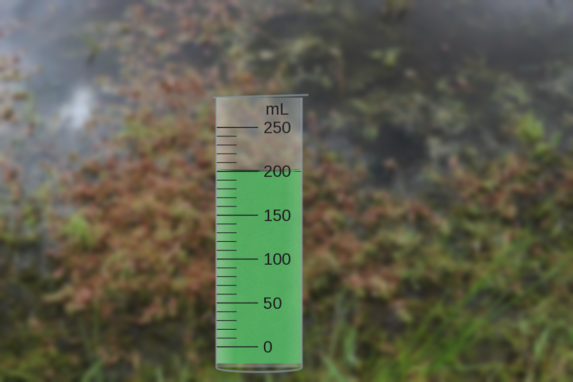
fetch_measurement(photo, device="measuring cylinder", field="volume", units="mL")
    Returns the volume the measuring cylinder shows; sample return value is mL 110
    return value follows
mL 200
